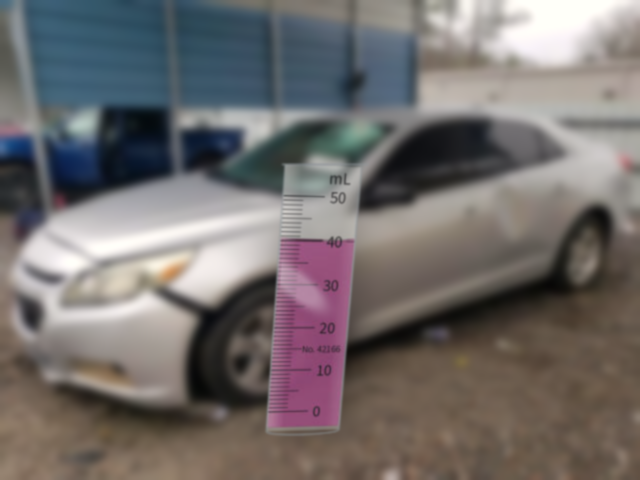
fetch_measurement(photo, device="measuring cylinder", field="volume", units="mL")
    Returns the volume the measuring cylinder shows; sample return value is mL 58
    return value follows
mL 40
